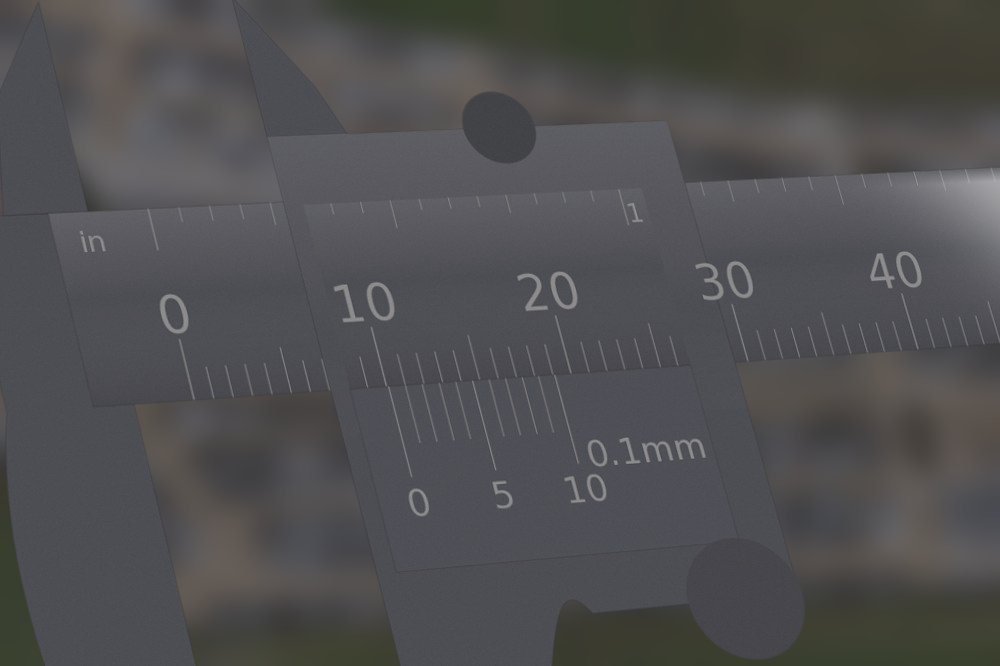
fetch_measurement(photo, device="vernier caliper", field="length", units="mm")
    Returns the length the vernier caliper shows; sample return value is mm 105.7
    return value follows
mm 10.1
